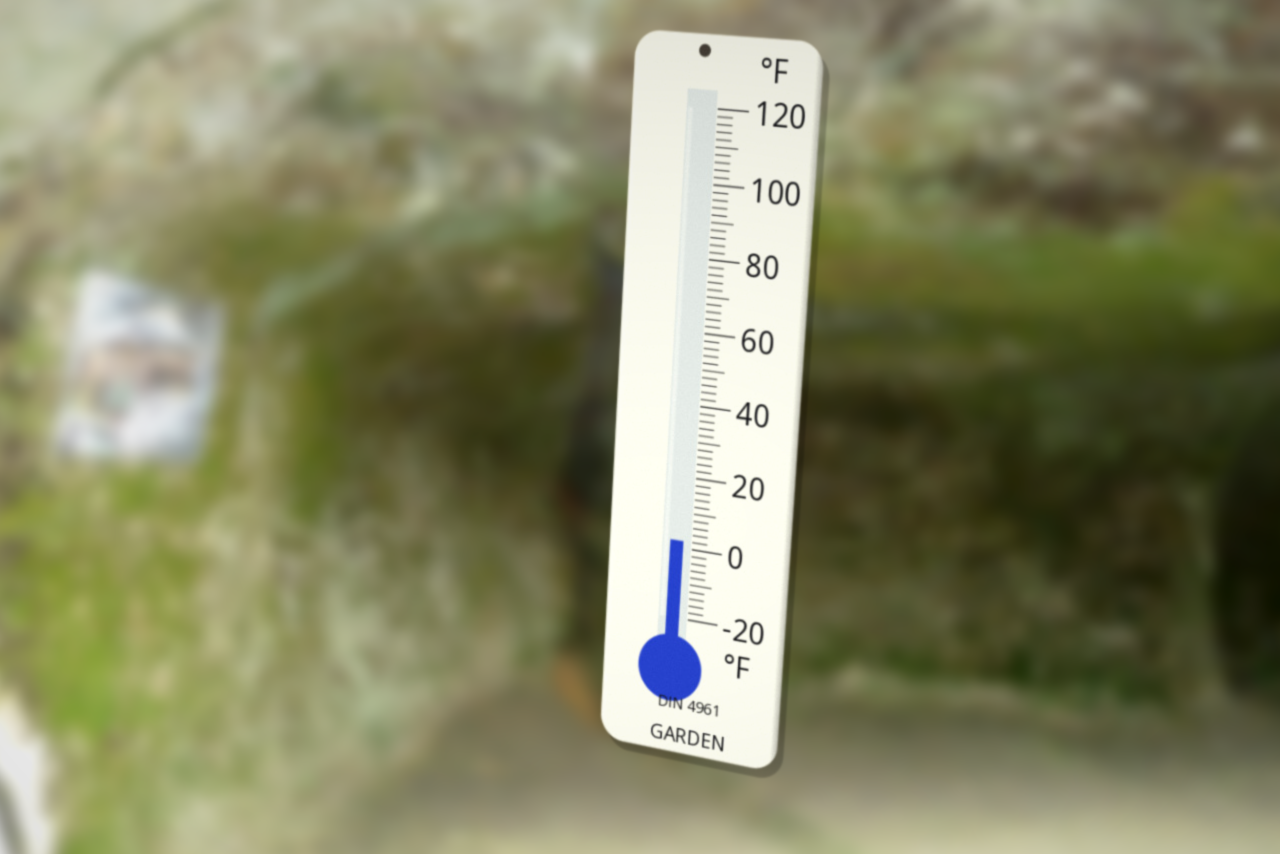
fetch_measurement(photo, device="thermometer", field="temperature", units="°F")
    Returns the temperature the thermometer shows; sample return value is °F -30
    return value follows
°F 2
